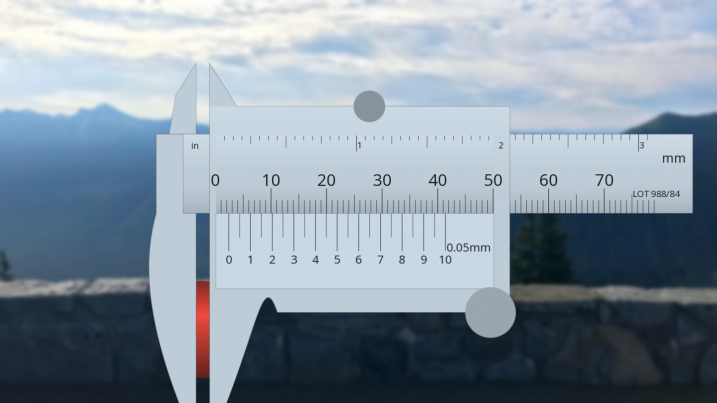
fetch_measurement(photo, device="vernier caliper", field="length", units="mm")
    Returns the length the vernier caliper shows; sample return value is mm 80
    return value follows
mm 2.4
